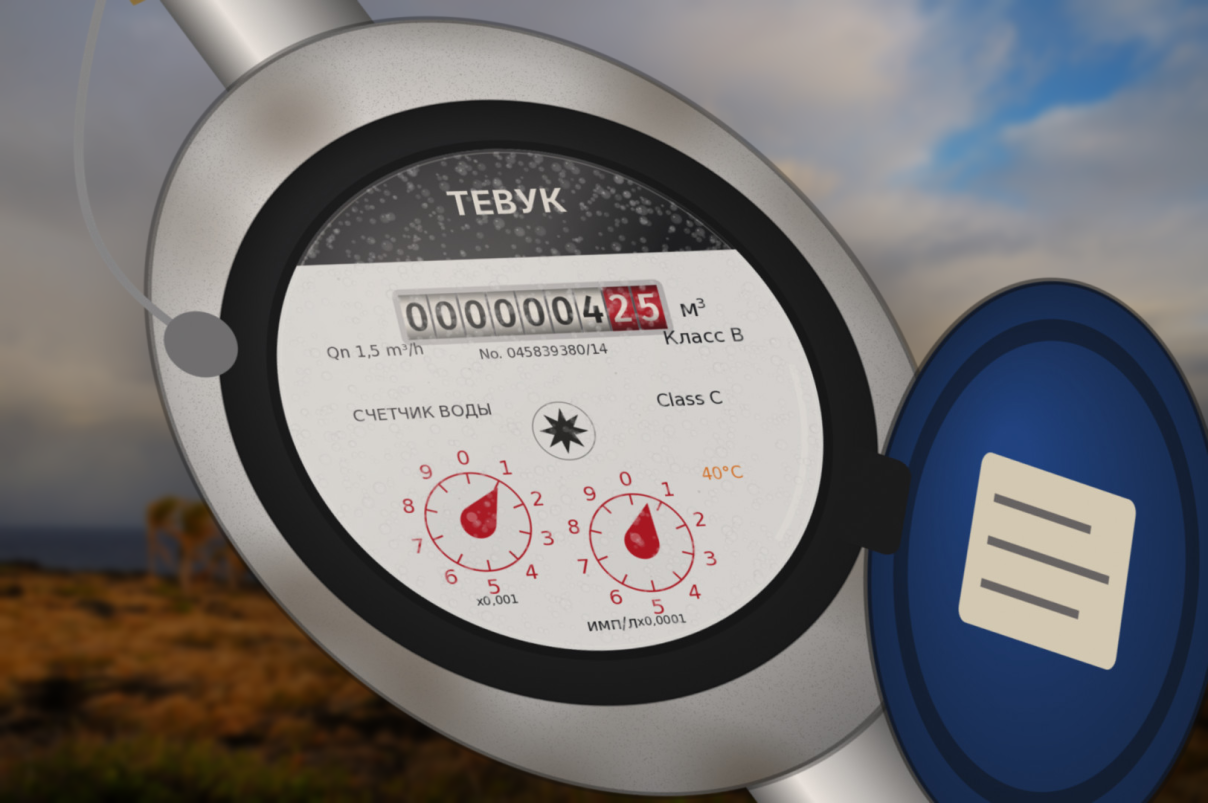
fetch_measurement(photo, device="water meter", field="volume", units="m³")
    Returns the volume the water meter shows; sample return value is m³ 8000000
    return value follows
m³ 4.2510
